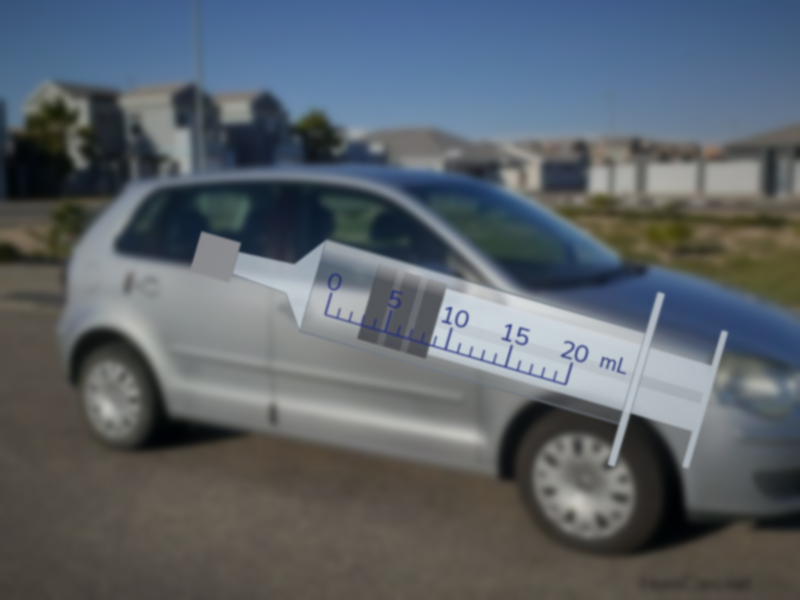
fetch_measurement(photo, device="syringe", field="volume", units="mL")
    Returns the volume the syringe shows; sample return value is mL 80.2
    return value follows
mL 3
